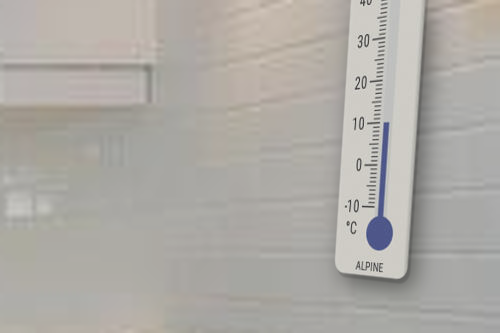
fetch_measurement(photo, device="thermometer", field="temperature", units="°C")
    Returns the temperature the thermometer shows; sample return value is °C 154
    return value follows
°C 10
